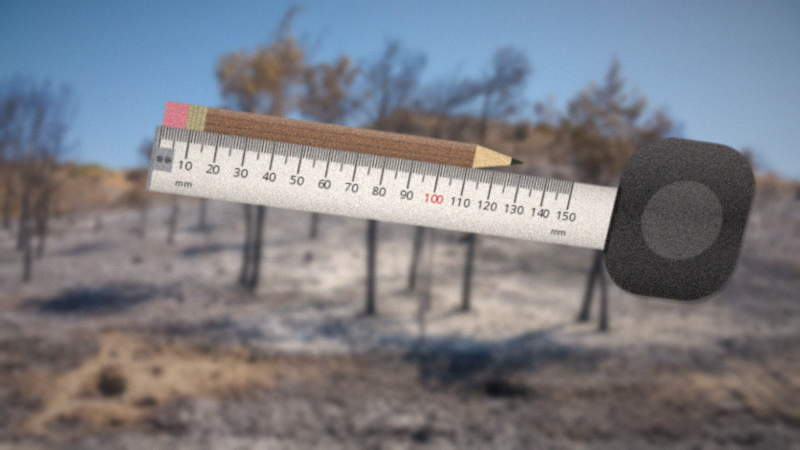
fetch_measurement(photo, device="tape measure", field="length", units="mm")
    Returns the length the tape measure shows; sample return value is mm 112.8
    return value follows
mm 130
